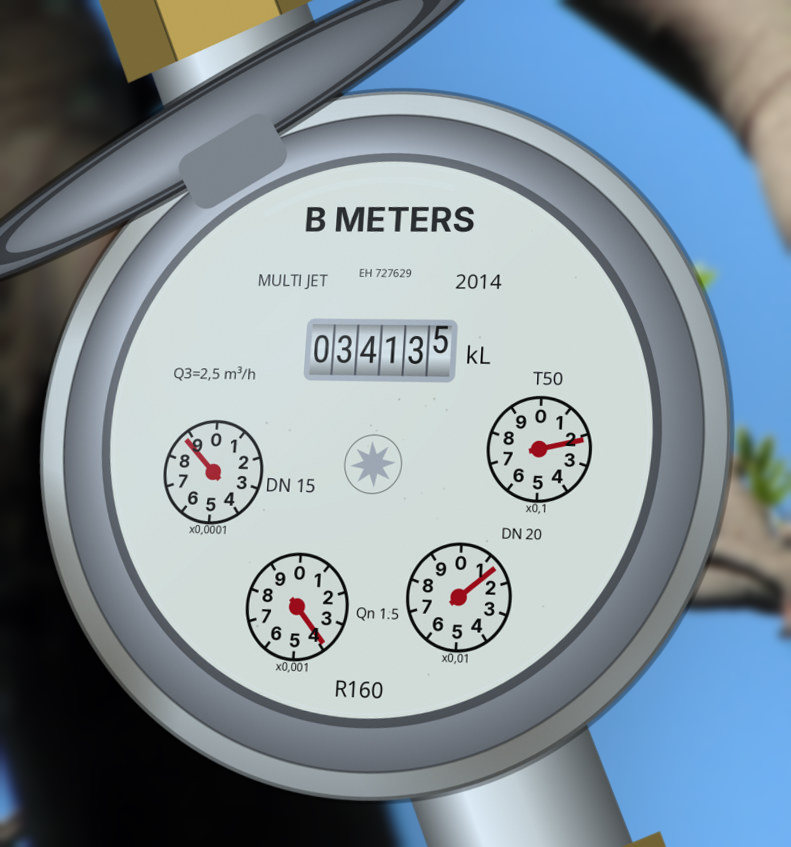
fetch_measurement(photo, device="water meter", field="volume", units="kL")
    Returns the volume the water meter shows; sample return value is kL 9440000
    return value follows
kL 34135.2138
